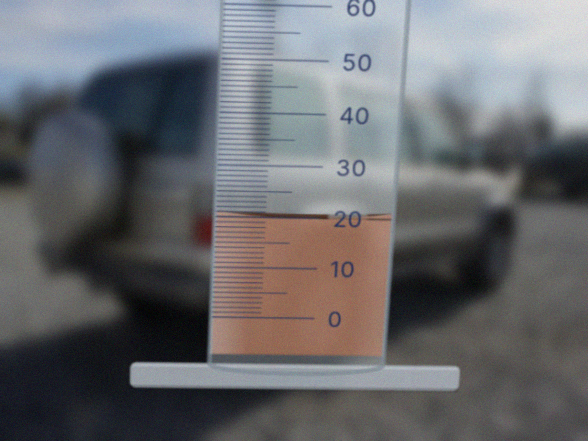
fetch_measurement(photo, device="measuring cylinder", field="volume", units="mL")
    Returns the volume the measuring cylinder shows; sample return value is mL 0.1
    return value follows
mL 20
